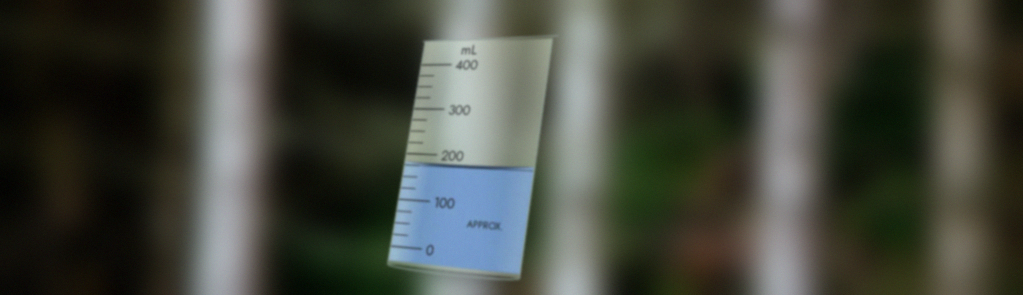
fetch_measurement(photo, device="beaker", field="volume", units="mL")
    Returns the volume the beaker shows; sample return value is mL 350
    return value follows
mL 175
